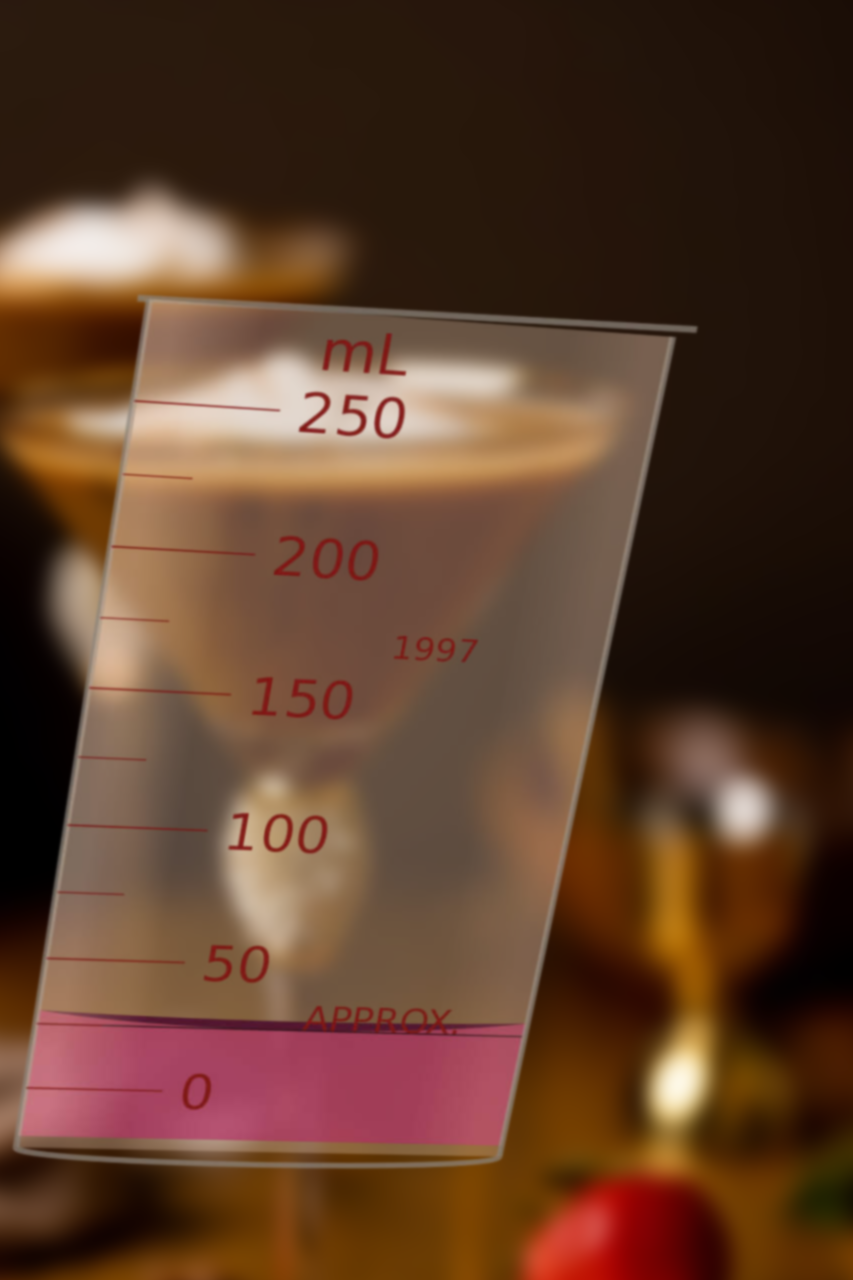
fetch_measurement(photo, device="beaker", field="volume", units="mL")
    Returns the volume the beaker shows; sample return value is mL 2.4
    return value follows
mL 25
